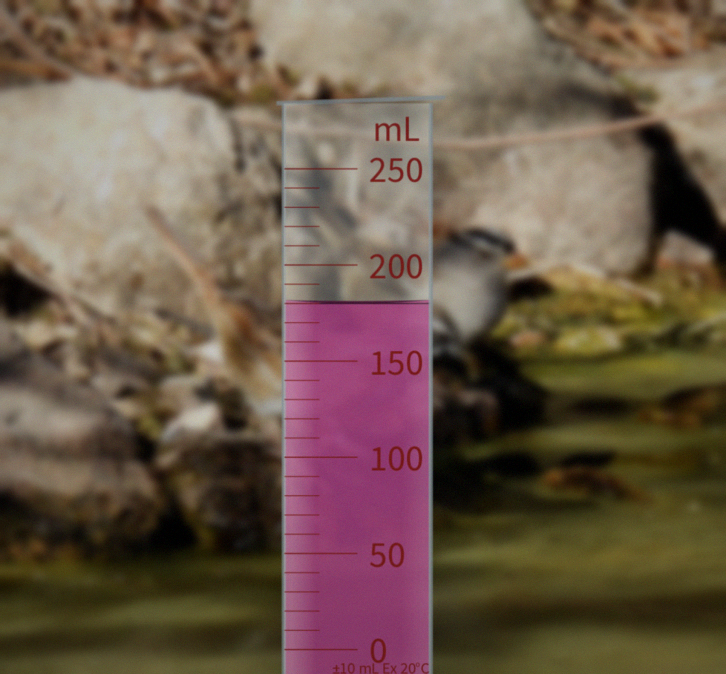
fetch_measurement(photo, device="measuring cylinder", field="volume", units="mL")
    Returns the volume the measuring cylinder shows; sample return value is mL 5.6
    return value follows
mL 180
